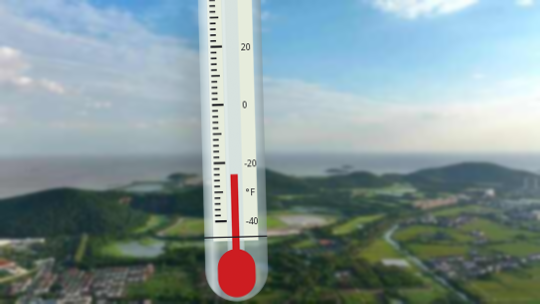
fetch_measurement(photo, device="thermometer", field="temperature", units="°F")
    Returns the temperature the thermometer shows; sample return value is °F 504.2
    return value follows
°F -24
